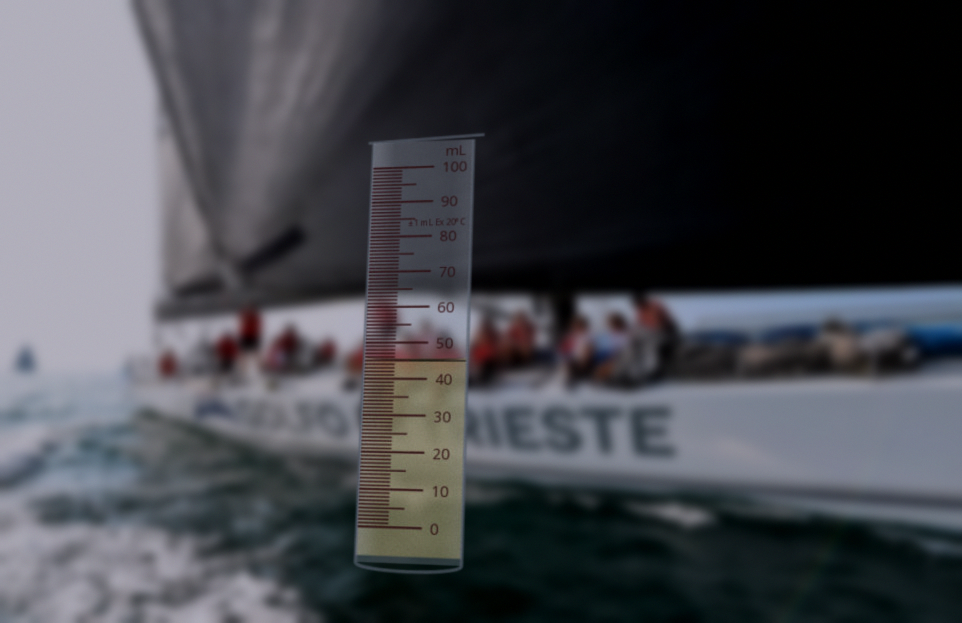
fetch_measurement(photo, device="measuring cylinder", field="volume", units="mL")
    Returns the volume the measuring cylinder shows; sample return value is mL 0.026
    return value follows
mL 45
